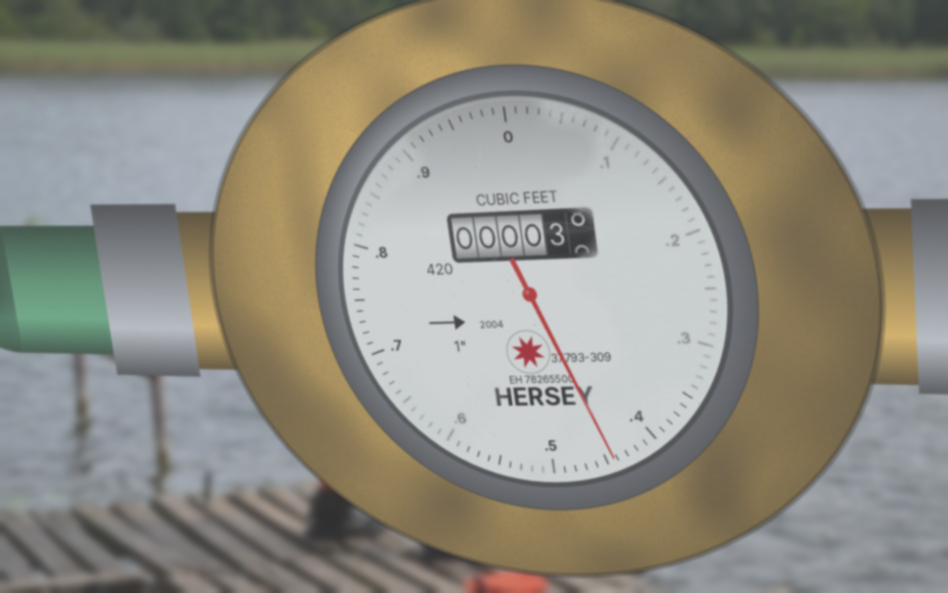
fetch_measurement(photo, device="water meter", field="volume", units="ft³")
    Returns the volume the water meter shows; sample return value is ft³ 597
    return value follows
ft³ 38.44
